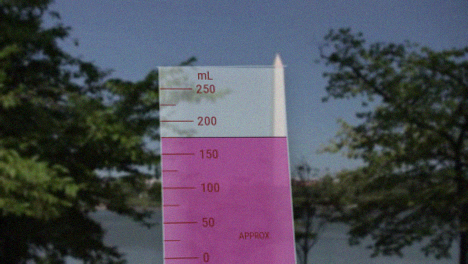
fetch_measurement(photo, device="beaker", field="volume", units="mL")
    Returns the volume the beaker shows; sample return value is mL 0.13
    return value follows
mL 175
